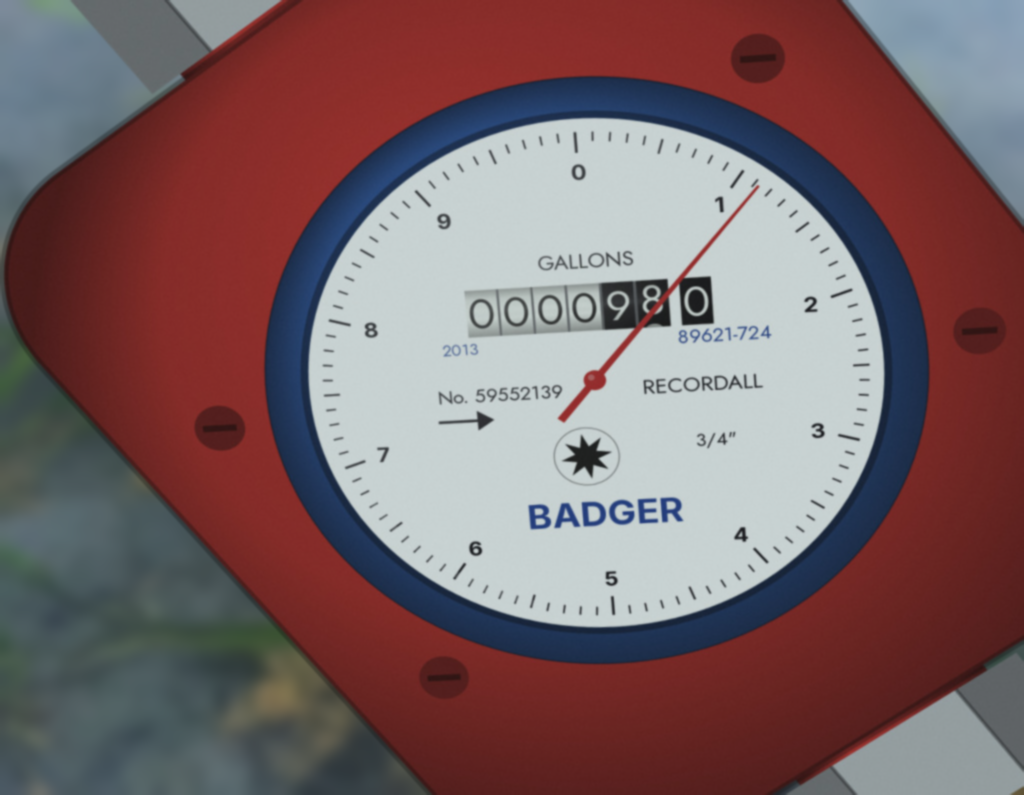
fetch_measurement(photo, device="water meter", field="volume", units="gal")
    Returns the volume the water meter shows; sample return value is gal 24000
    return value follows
gal 981.1
